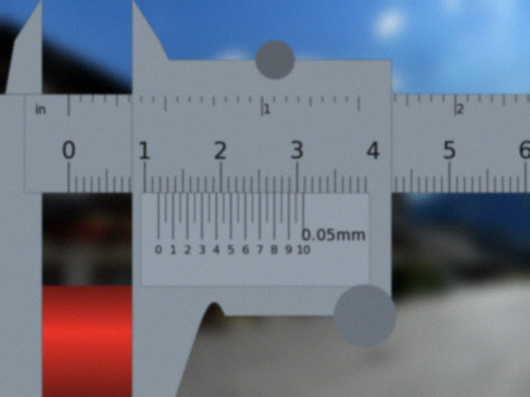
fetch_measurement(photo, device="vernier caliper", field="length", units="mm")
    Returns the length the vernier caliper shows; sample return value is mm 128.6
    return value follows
mm 11.8
